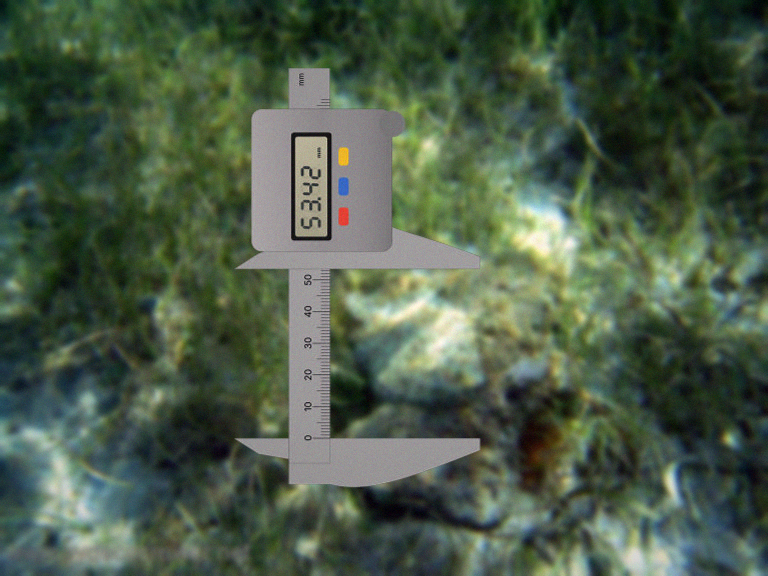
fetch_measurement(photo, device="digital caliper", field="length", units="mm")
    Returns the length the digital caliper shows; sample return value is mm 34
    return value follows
mm 53.42
